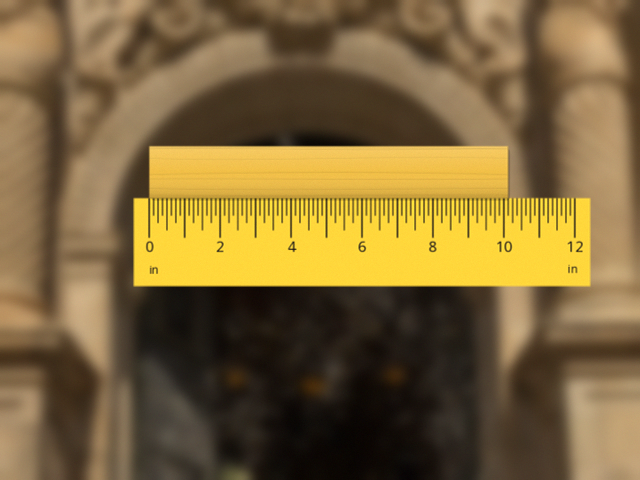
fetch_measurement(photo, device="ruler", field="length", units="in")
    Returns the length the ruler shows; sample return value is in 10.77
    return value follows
in 10.125
